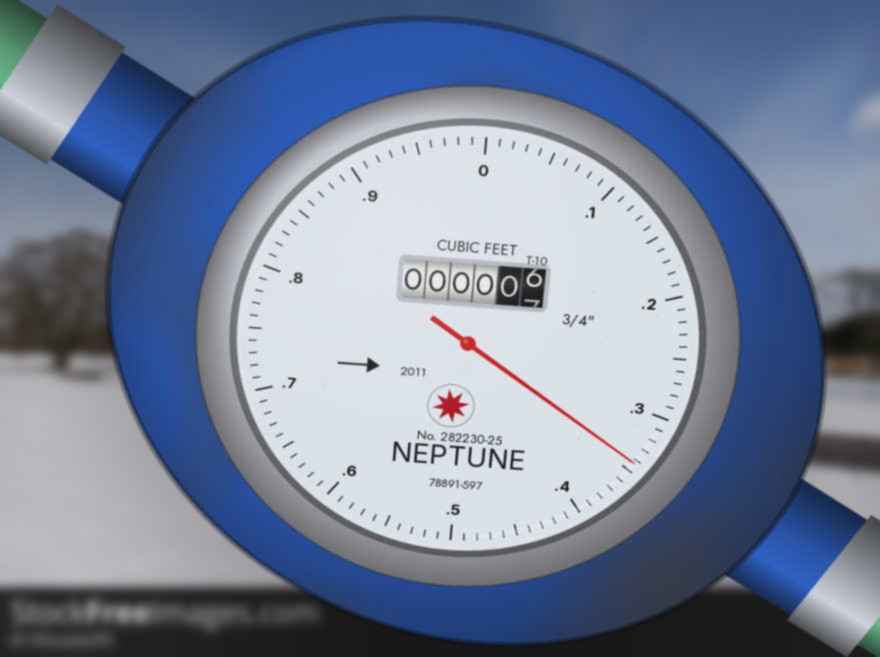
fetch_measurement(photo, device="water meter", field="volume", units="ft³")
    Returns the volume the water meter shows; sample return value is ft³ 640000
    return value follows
ft³ 6.34
